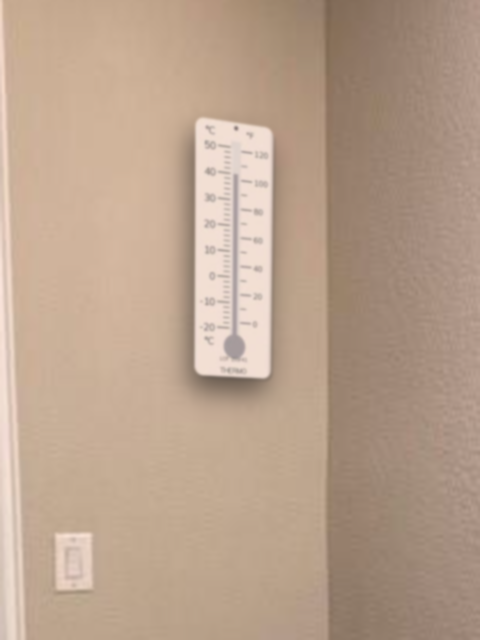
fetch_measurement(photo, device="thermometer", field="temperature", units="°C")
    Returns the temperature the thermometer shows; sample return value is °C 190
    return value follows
°C 40
